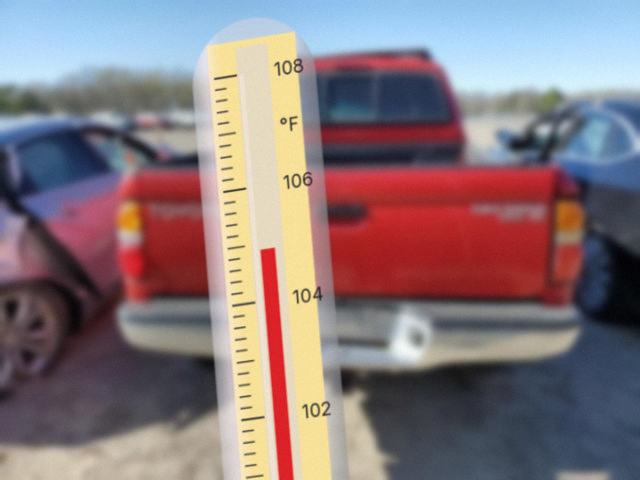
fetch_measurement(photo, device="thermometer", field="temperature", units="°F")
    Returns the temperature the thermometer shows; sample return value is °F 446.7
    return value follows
°F 104.9
